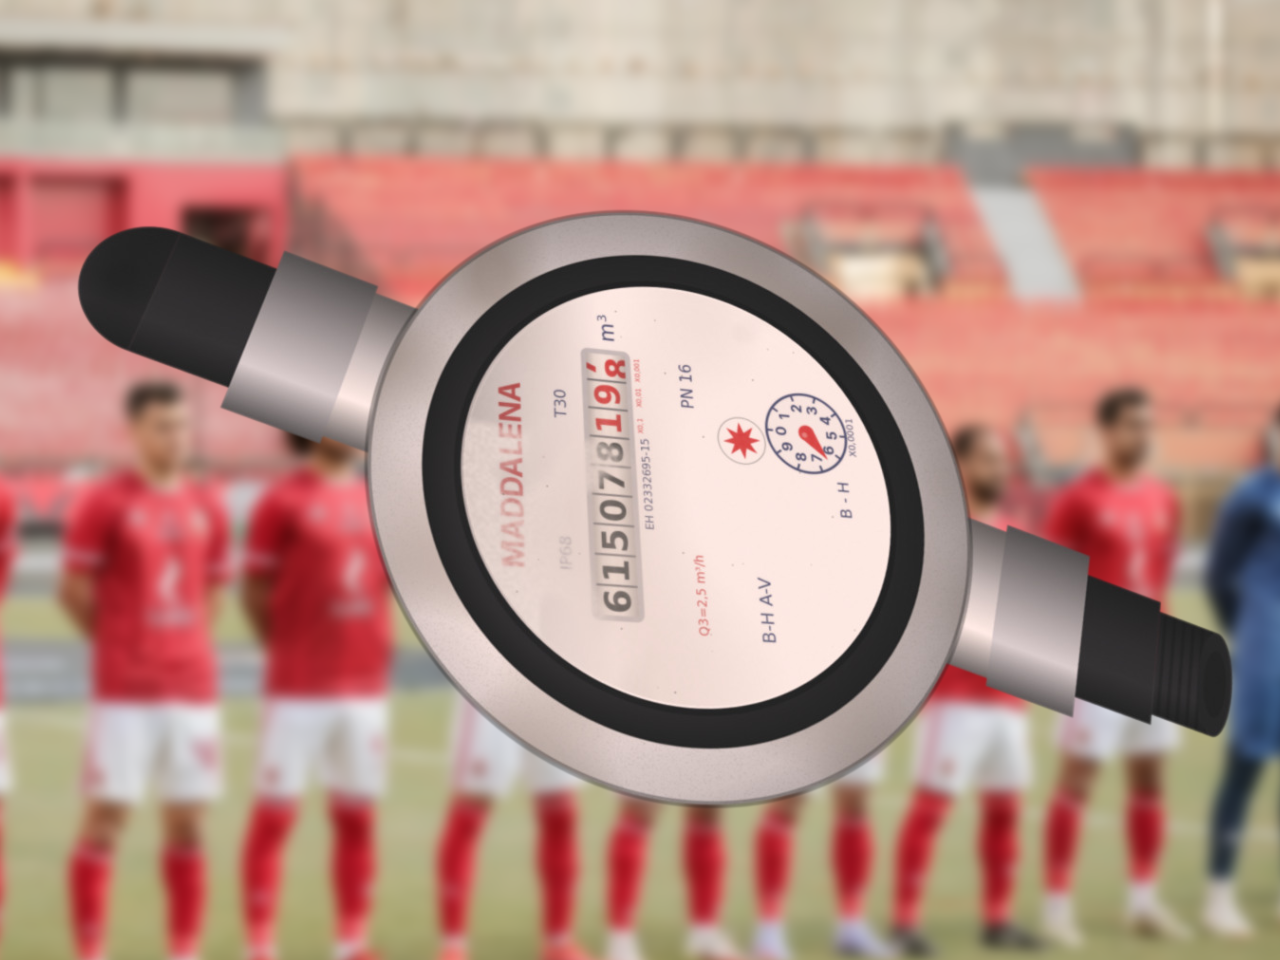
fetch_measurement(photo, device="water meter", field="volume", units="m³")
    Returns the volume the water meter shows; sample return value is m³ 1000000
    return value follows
m³ 615078.1976
